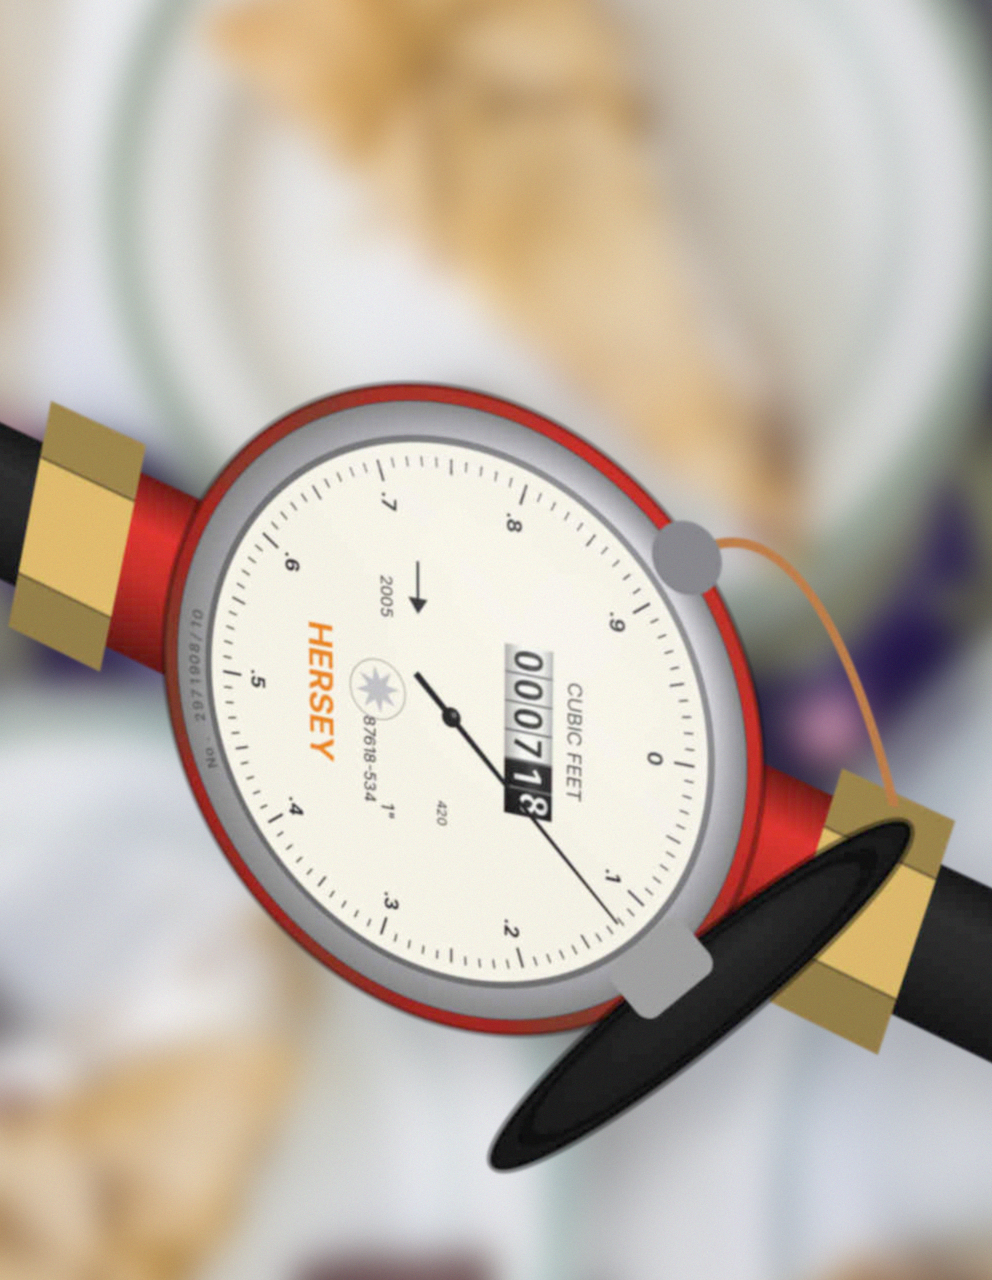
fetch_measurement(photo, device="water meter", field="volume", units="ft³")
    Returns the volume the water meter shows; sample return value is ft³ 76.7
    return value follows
ft³ 718.12
